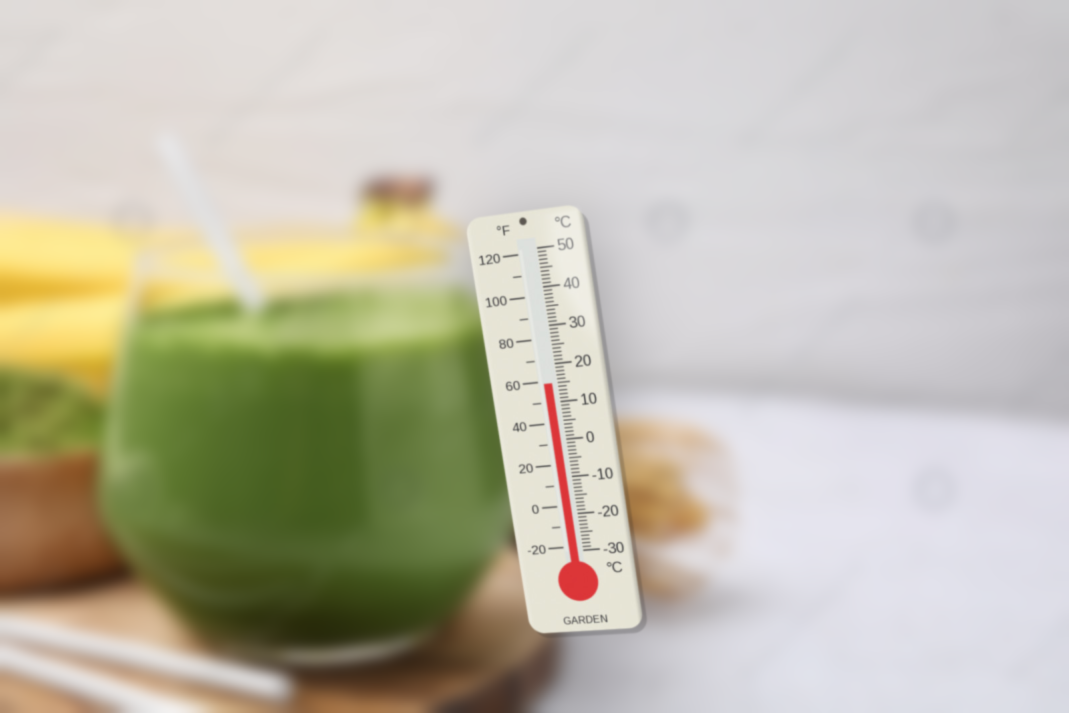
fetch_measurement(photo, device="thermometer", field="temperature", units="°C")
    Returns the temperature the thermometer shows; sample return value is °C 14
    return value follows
°C 15
